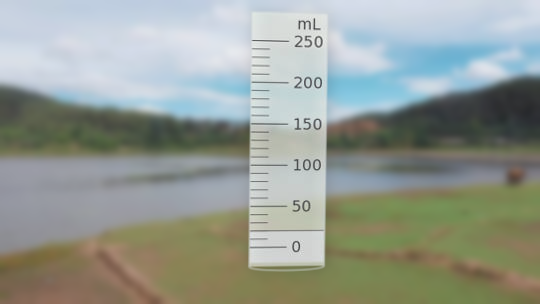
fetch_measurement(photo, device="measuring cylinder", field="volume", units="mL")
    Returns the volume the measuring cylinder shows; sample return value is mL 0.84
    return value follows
mL 20
